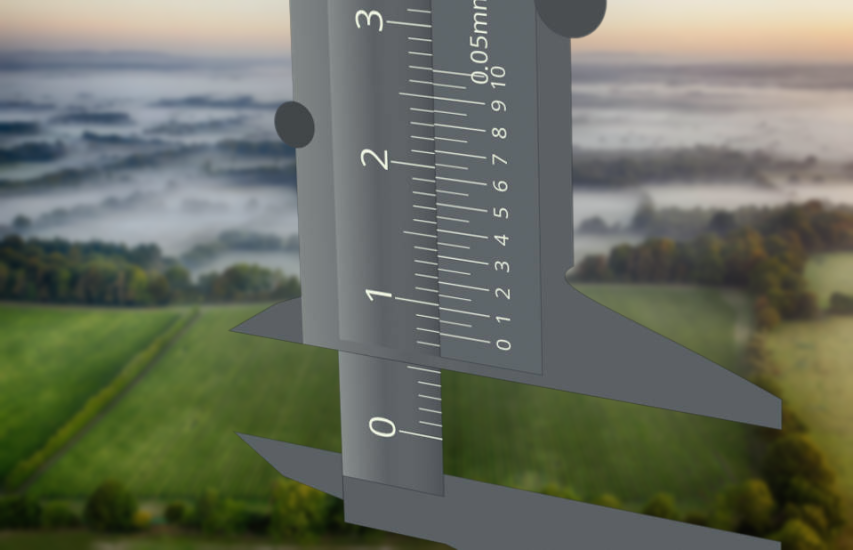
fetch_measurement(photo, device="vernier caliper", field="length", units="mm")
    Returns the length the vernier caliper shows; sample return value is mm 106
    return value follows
mm 7.9
